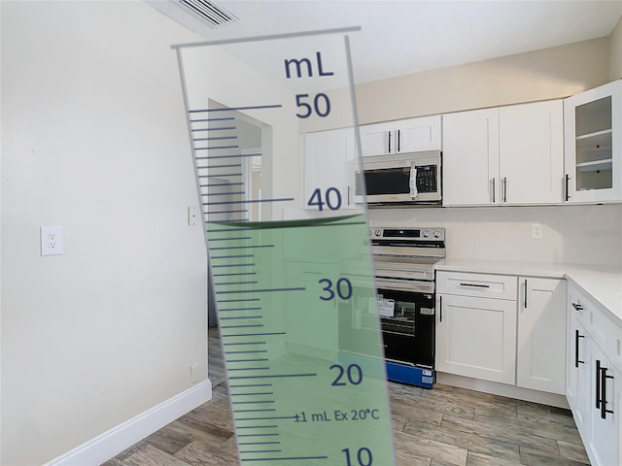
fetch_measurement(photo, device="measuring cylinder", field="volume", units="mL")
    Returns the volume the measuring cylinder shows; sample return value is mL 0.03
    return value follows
mL 37
